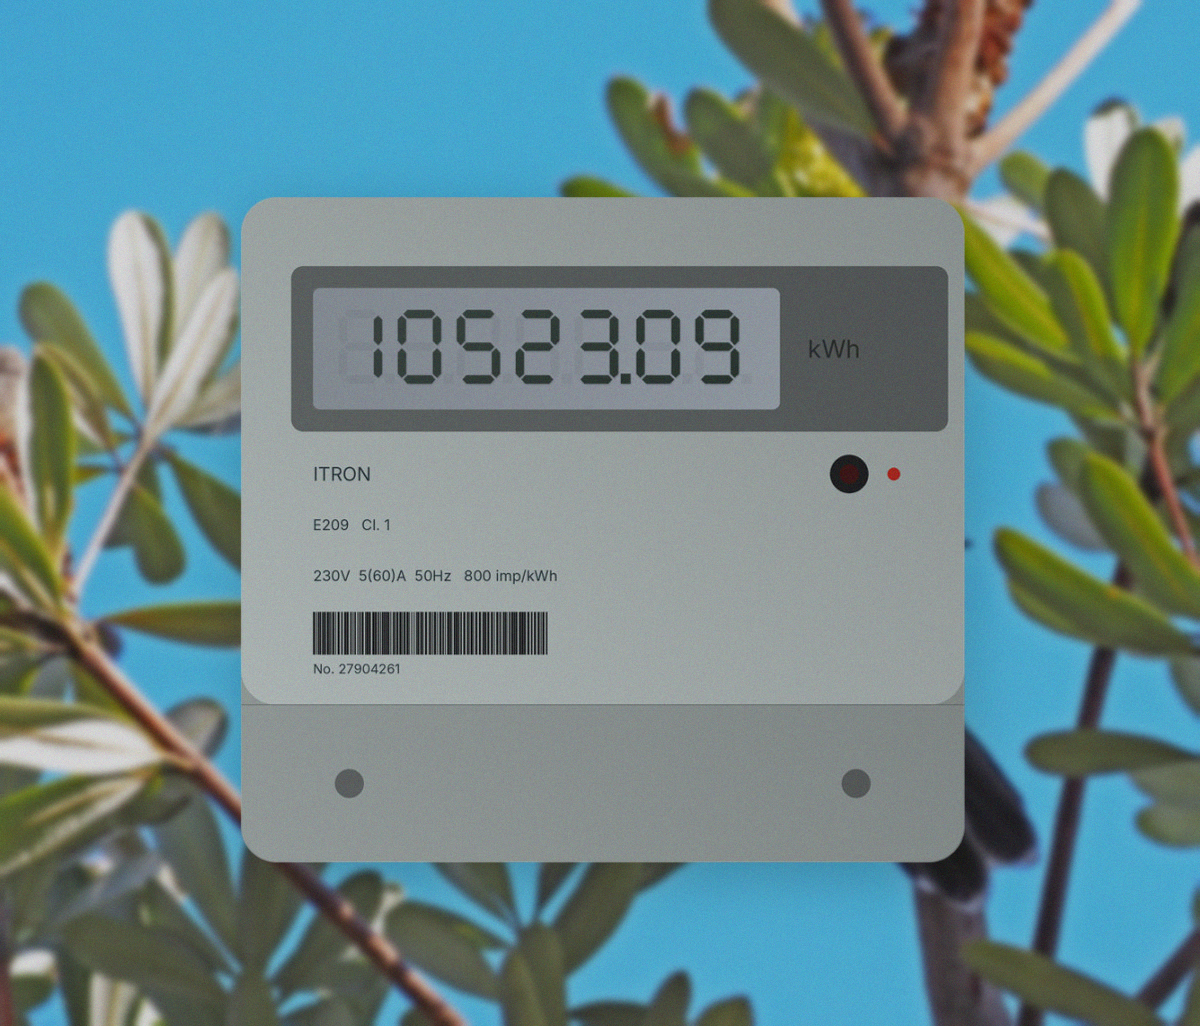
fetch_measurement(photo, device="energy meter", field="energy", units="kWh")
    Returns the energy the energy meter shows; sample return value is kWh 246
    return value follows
kWh 10523.09
